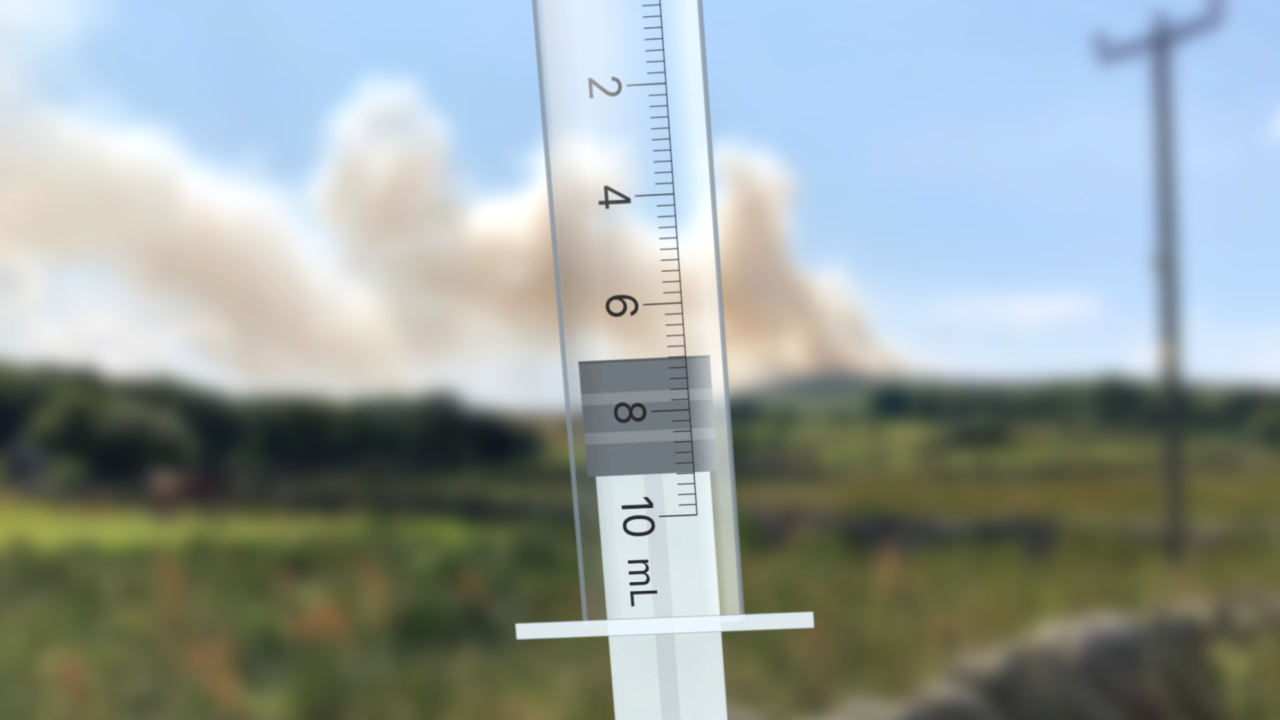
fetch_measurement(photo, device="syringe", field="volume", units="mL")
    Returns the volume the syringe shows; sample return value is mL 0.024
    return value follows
mL 7
